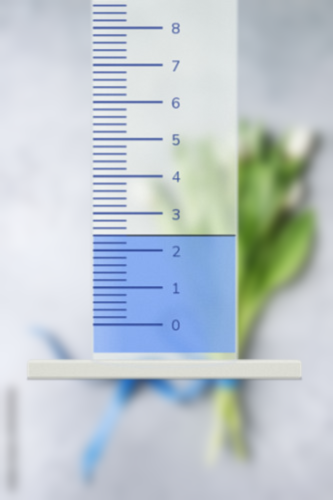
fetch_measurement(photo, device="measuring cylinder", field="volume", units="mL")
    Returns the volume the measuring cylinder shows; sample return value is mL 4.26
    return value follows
mL 2.4
